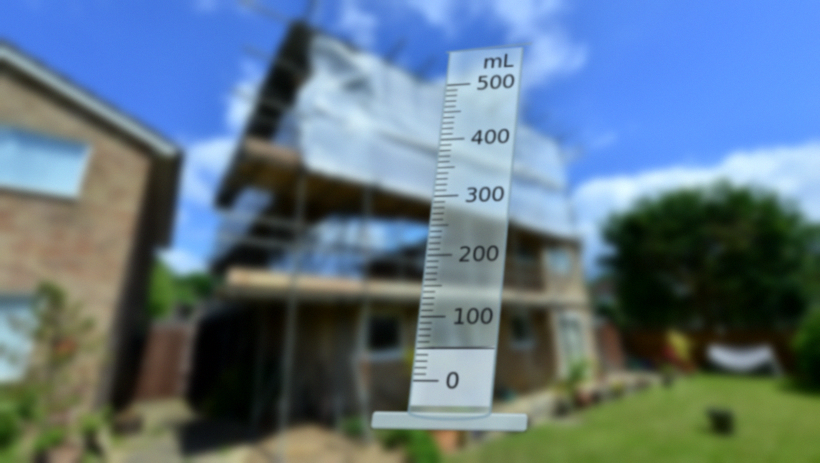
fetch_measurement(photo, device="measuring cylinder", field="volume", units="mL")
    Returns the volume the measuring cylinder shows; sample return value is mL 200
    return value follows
mL 50
